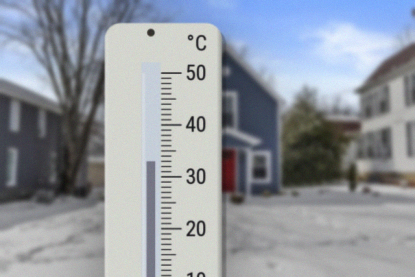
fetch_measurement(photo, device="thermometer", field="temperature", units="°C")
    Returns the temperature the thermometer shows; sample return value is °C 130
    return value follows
°C 33
